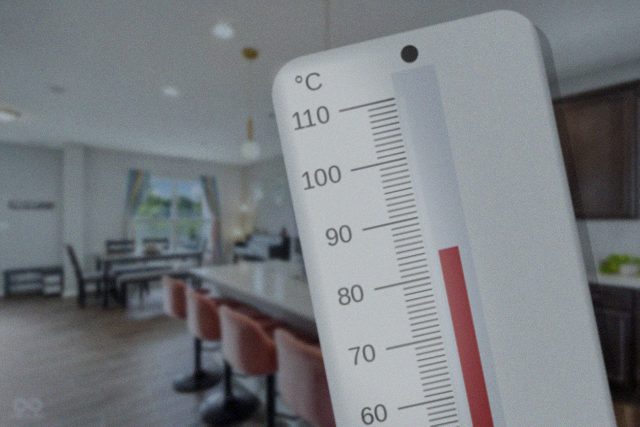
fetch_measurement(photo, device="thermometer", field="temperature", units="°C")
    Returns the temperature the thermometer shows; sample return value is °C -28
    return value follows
°C 84
